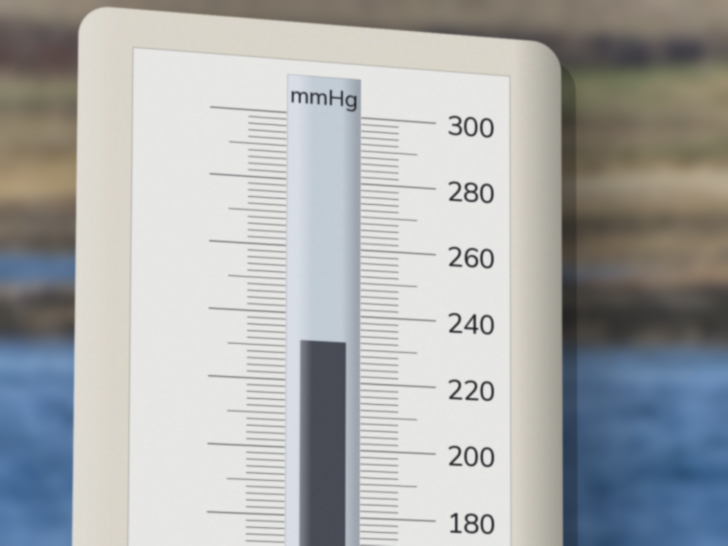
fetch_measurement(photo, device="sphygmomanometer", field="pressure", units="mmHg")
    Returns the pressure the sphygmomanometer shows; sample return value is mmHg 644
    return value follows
mmHg 232
